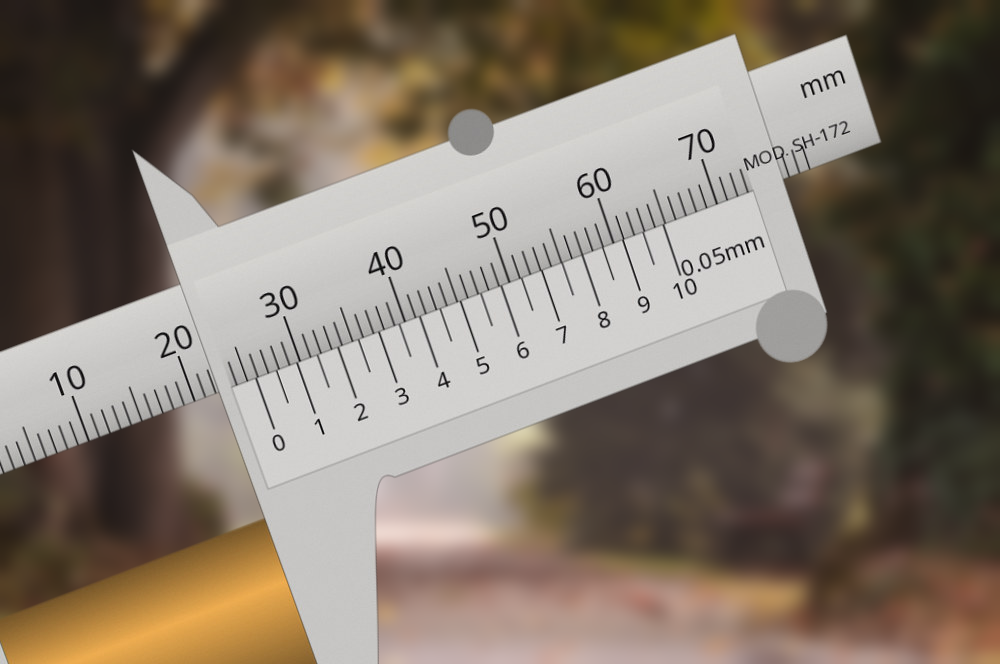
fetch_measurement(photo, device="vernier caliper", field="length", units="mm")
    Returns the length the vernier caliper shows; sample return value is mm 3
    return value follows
mm 25.8
